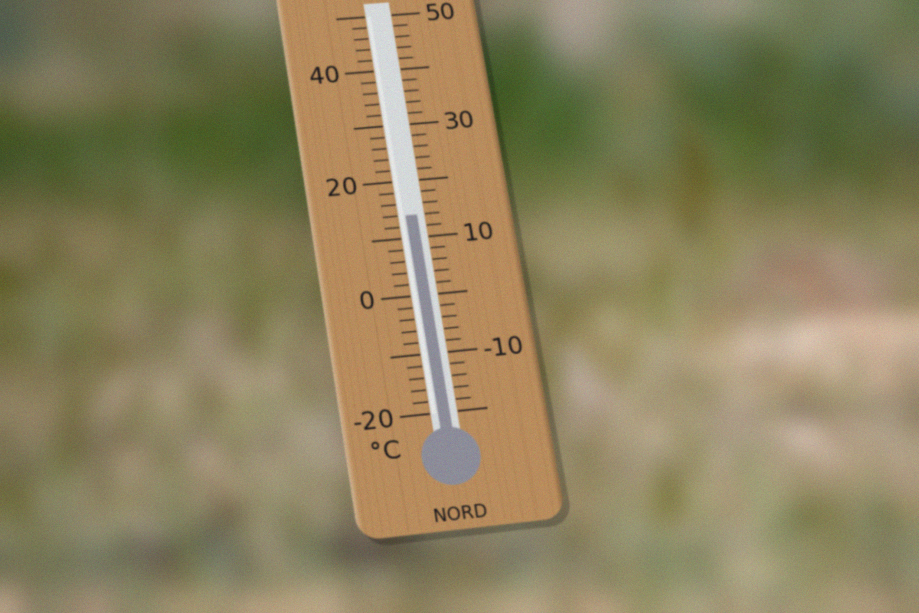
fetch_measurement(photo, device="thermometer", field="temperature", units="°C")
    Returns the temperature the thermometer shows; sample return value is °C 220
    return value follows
°C 14
